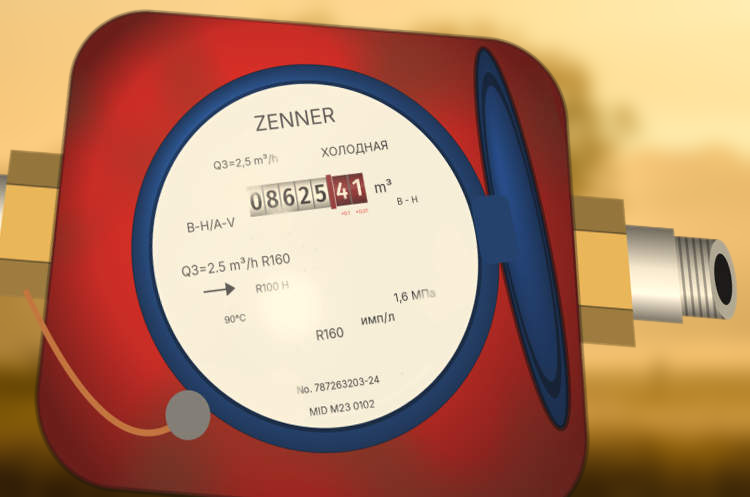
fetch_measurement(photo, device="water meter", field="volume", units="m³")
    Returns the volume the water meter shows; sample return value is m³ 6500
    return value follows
m³ 8625.41
